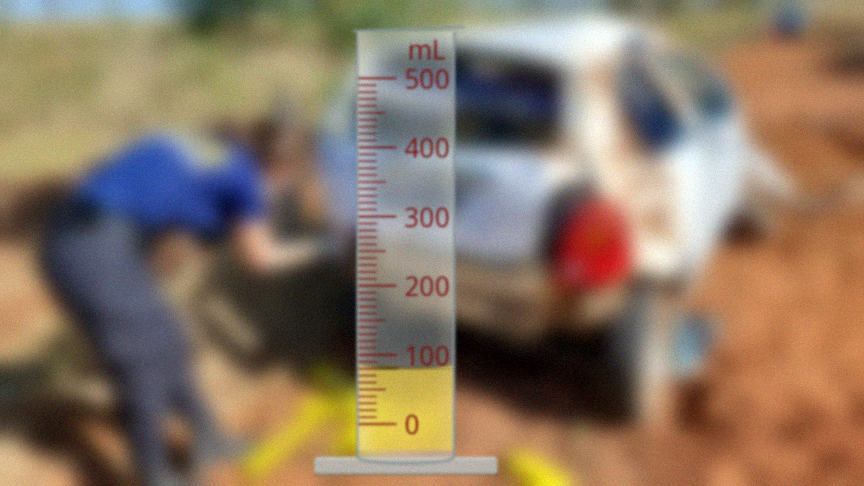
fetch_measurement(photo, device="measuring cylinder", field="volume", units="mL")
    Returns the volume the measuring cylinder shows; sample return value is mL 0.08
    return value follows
mL 80
